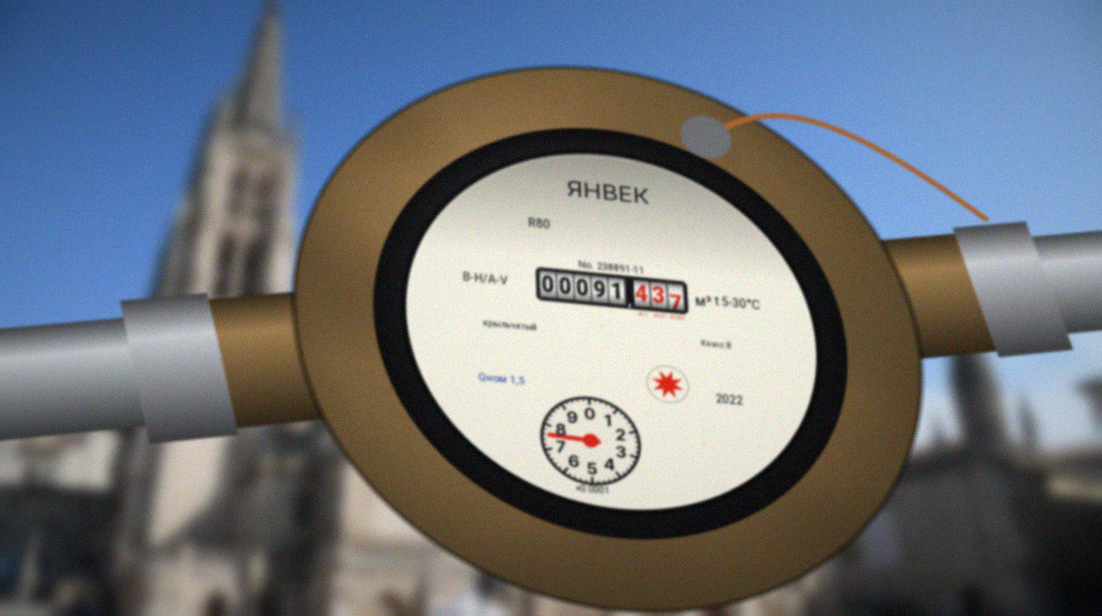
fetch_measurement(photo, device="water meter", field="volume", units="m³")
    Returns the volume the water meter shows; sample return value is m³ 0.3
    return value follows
m³ 91.4367
